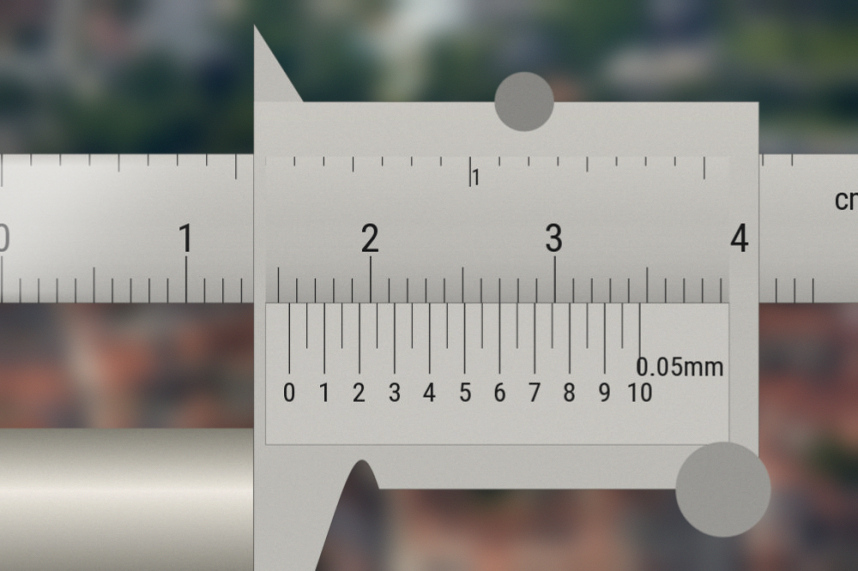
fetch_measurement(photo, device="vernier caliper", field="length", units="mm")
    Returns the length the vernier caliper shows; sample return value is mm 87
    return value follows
mm 15.6
